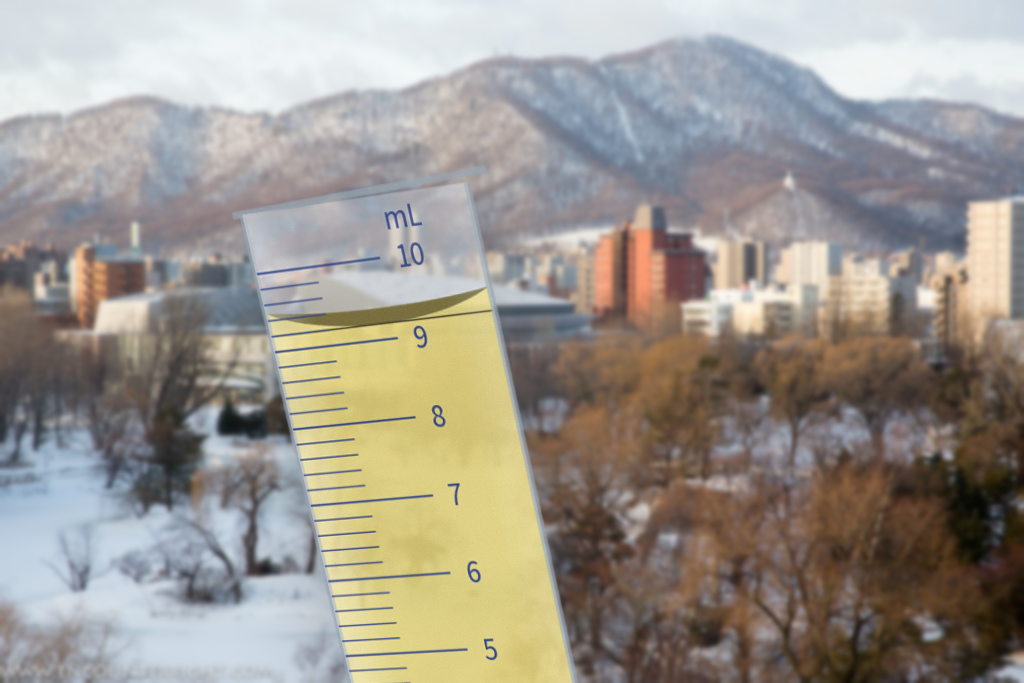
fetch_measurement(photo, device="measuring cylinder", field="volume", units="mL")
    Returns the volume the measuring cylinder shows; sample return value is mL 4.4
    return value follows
mL 9.2
